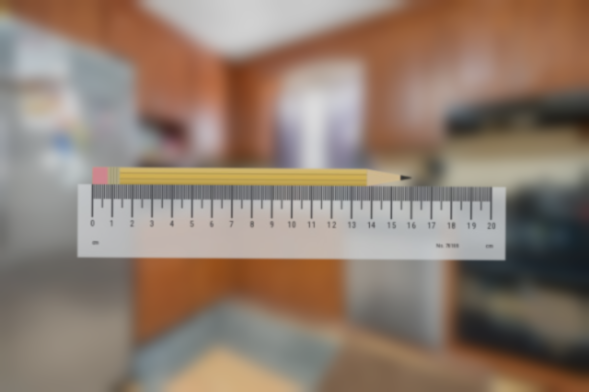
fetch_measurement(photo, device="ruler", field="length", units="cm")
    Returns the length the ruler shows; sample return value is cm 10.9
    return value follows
cm 16
